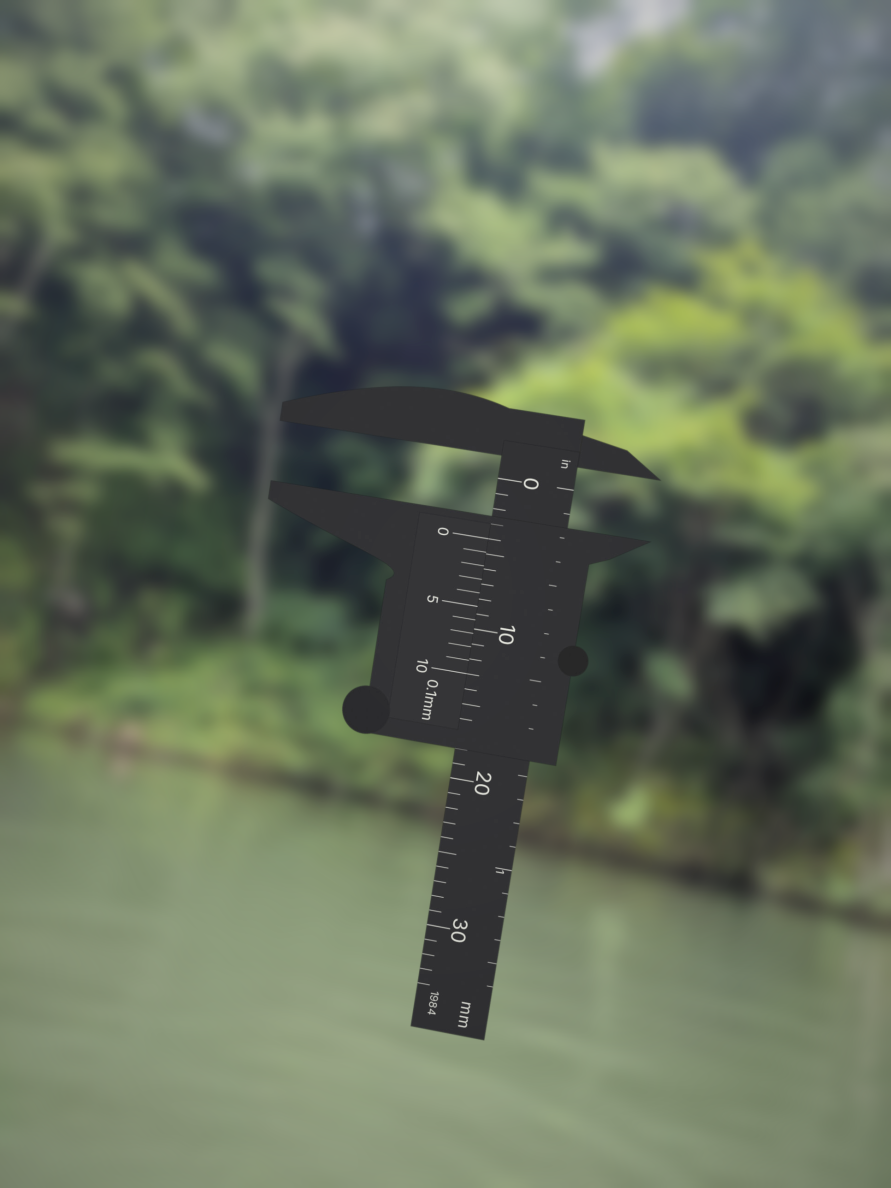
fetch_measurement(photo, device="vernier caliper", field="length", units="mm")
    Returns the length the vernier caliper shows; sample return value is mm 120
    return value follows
mm 4.0
